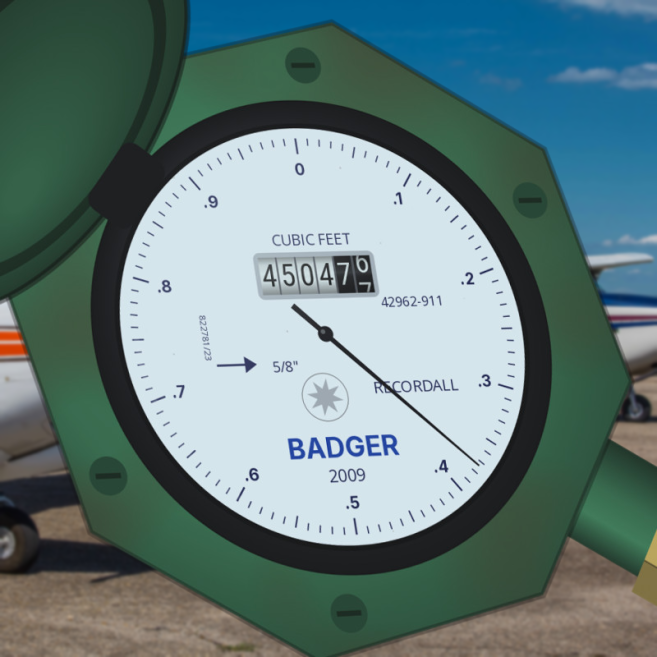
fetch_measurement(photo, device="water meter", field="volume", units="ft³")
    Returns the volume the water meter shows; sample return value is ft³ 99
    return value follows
ft³ 450476.37
